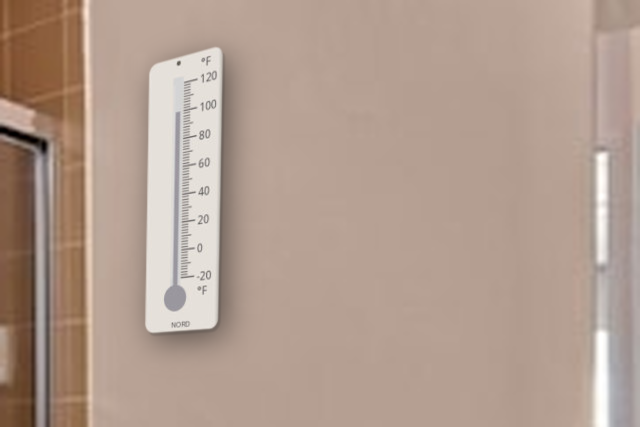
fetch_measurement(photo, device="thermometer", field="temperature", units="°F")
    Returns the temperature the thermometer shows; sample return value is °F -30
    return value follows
°F 100
